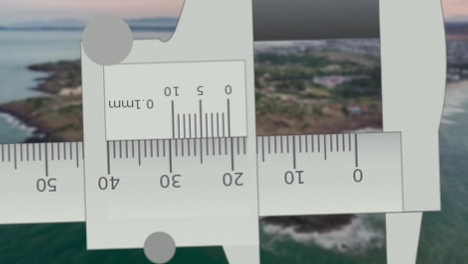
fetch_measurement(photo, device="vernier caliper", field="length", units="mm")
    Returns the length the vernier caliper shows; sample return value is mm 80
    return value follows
mm 20.4
